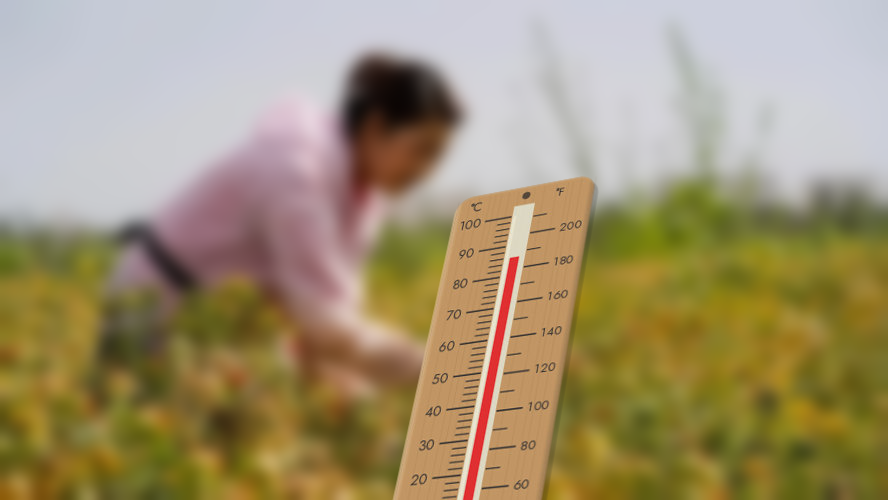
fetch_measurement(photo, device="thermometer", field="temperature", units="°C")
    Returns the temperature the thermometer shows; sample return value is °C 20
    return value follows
°C 86
